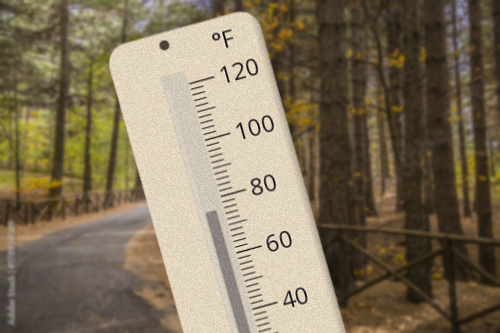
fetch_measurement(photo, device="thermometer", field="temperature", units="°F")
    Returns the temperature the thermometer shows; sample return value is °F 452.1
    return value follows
°F 76
